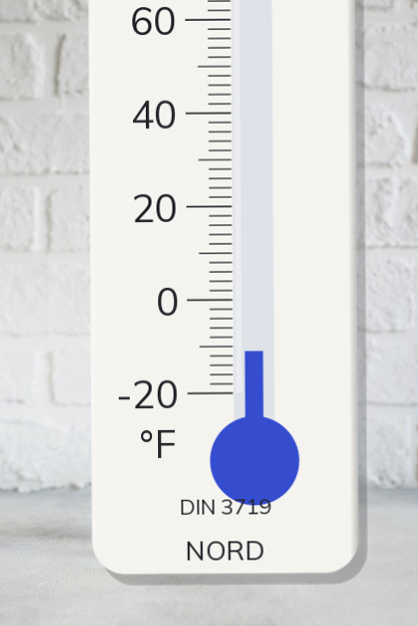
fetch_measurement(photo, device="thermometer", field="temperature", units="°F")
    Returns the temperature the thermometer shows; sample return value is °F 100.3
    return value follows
°F -11
